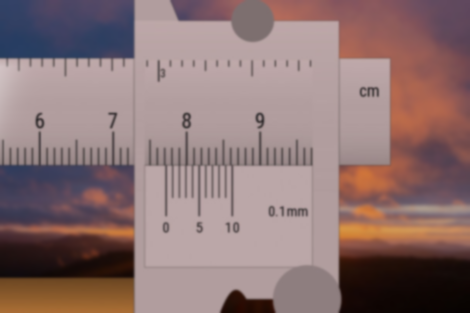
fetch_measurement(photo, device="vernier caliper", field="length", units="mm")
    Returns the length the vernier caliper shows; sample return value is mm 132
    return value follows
mm 77.2
